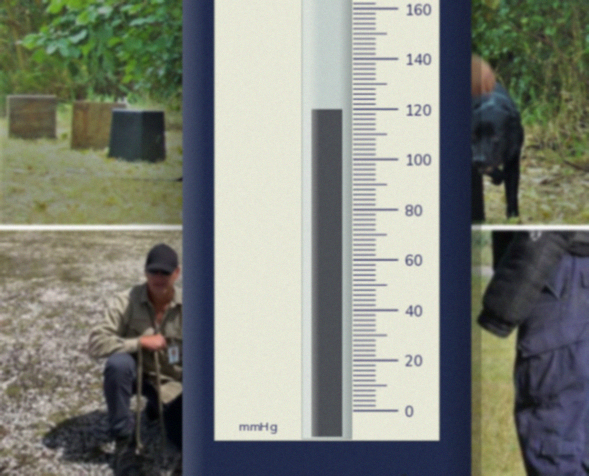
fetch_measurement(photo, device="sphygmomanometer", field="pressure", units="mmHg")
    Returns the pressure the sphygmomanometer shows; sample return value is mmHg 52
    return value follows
mmHg 120
